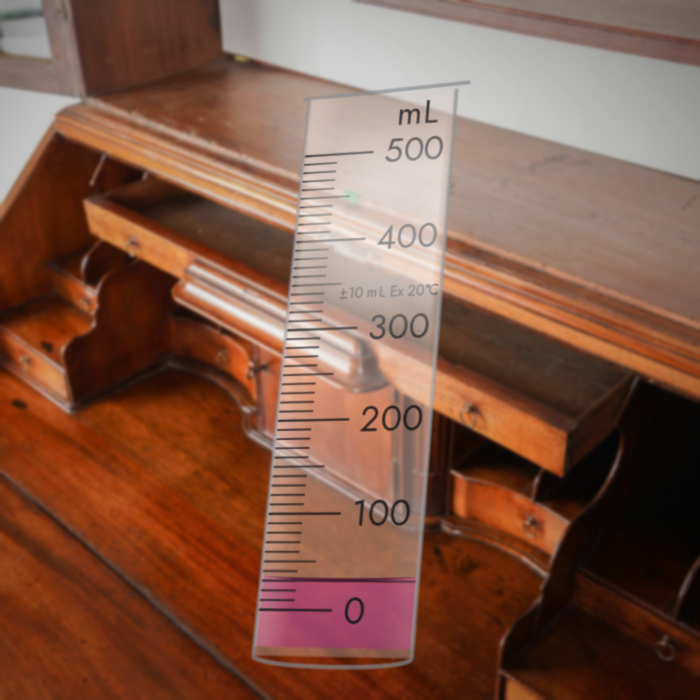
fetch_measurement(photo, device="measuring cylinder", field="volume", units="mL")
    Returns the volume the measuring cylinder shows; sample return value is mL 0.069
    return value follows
mL 30
